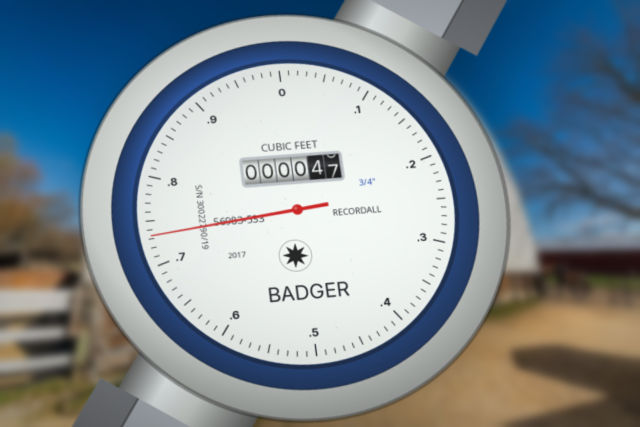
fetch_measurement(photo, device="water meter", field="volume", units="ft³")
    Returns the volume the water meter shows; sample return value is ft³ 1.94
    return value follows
ft³ 46.73
